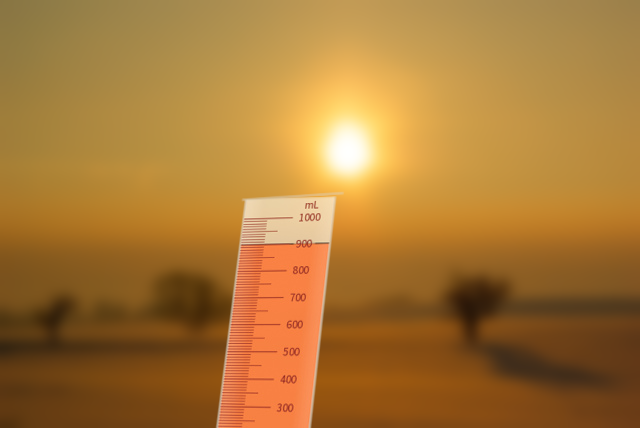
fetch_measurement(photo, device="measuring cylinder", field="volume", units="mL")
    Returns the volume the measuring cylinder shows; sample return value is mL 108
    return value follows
mL 900
